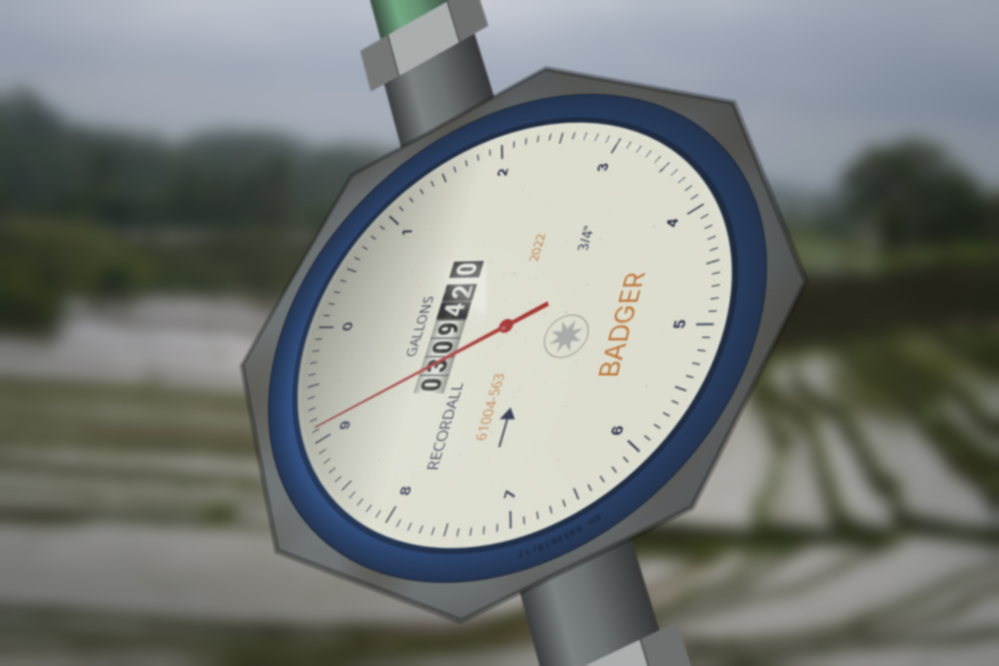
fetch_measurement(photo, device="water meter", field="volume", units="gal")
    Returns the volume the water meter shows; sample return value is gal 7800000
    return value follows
gal 309419.1
